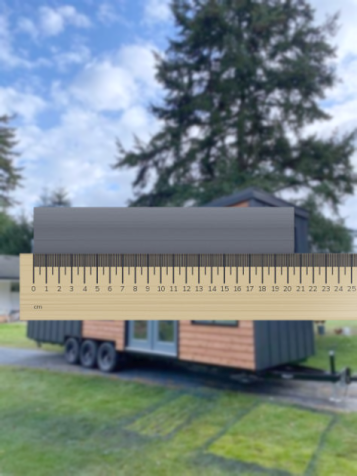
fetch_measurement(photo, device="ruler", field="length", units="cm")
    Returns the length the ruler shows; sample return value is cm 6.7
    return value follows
cm 20.5
